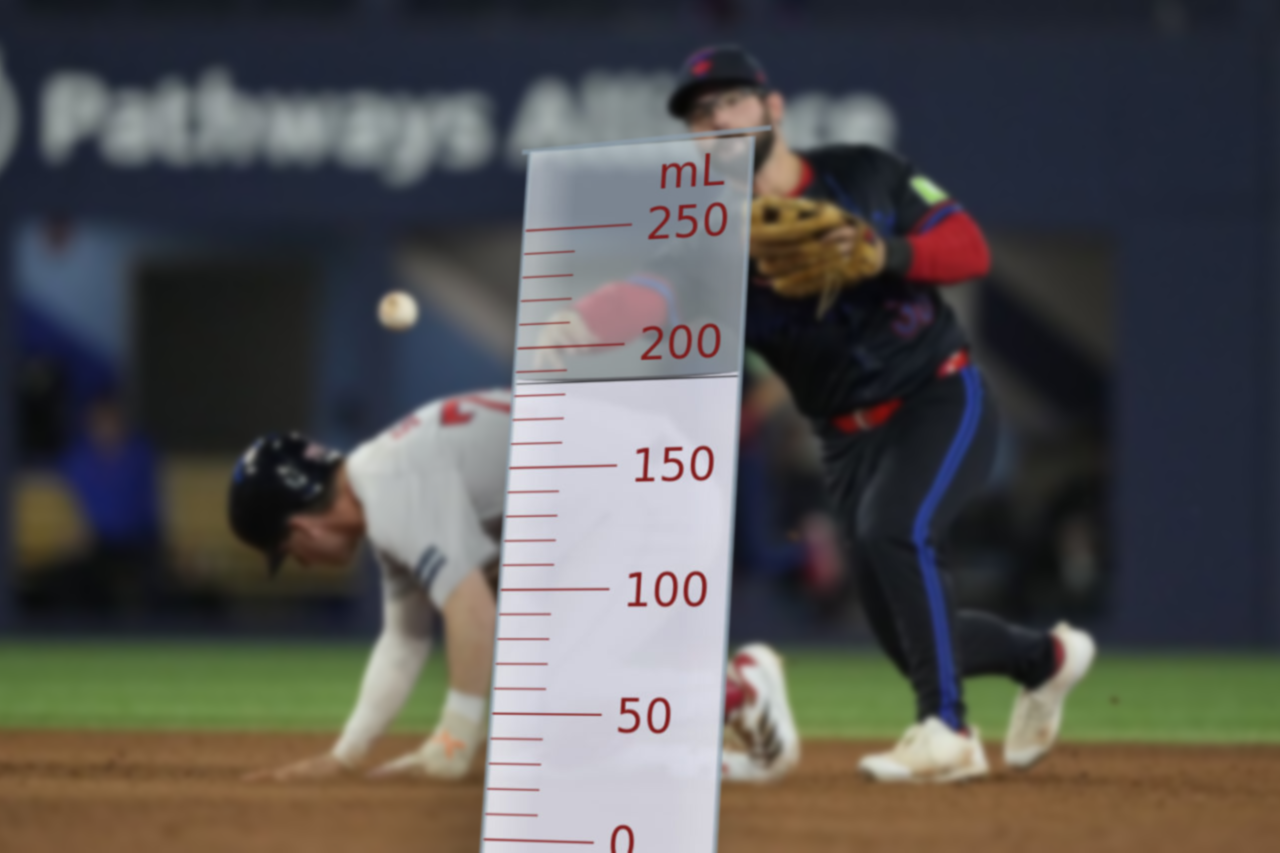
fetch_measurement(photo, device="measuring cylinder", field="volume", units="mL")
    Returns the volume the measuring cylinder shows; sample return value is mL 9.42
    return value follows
mL 185
